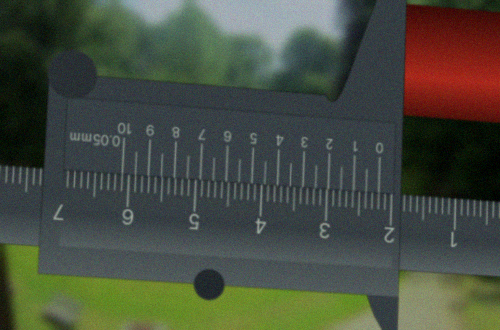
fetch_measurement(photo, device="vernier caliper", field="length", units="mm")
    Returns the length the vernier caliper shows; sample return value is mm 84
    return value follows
mm 22.0
